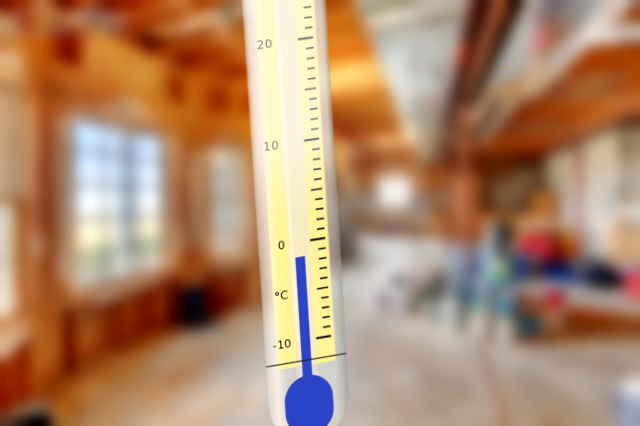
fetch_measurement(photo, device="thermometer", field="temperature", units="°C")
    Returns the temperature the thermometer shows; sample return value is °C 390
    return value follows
°C -1.5
